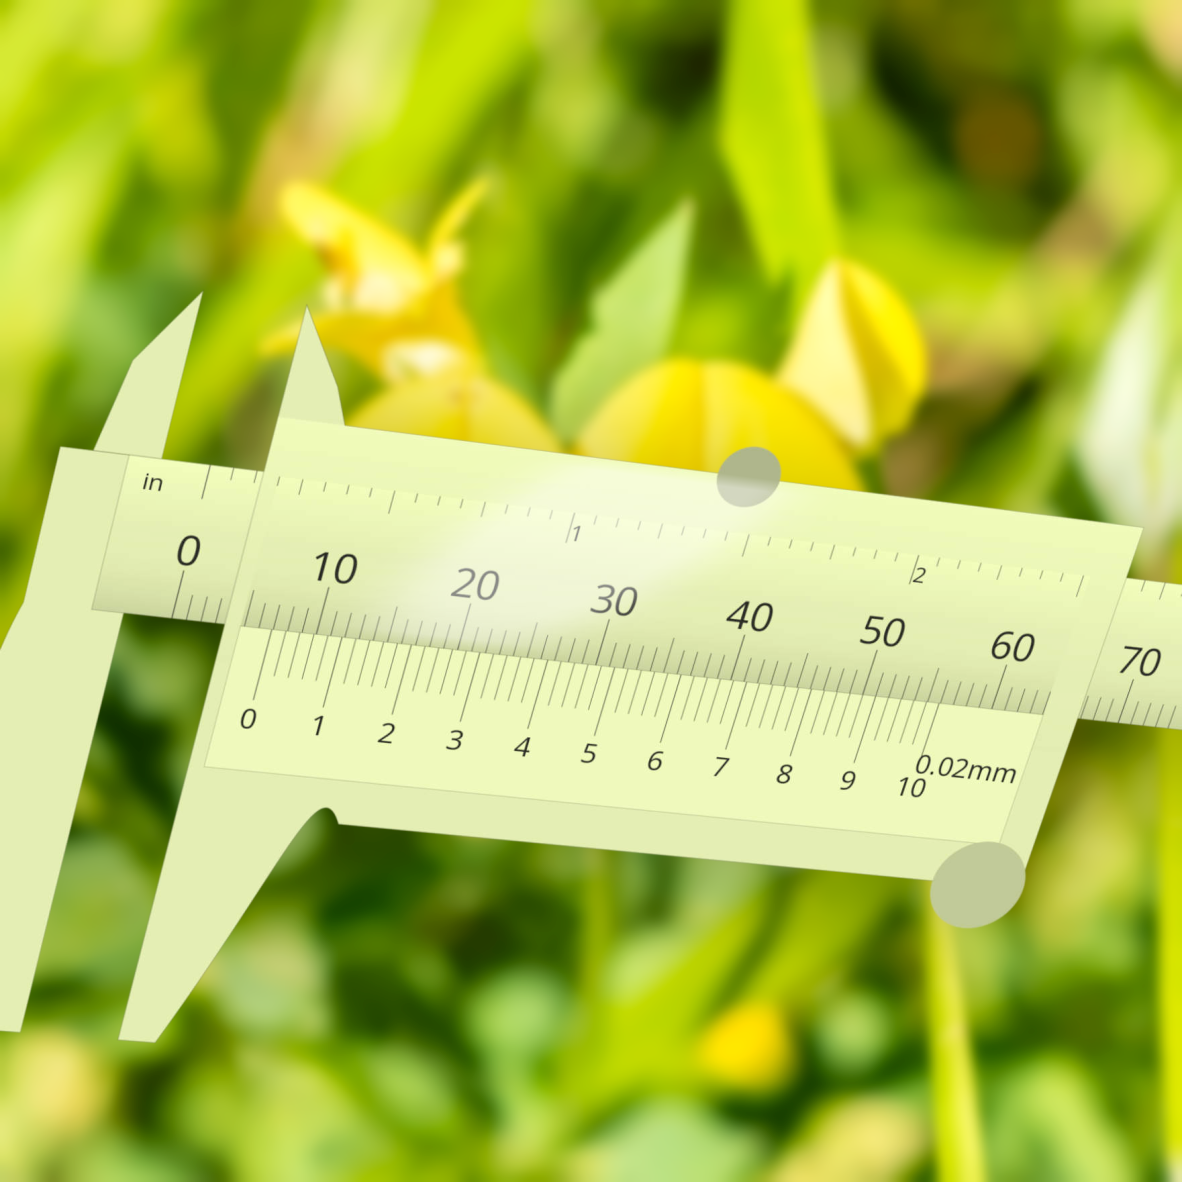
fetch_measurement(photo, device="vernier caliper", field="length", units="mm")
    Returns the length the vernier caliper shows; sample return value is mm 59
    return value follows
mm 6.9
